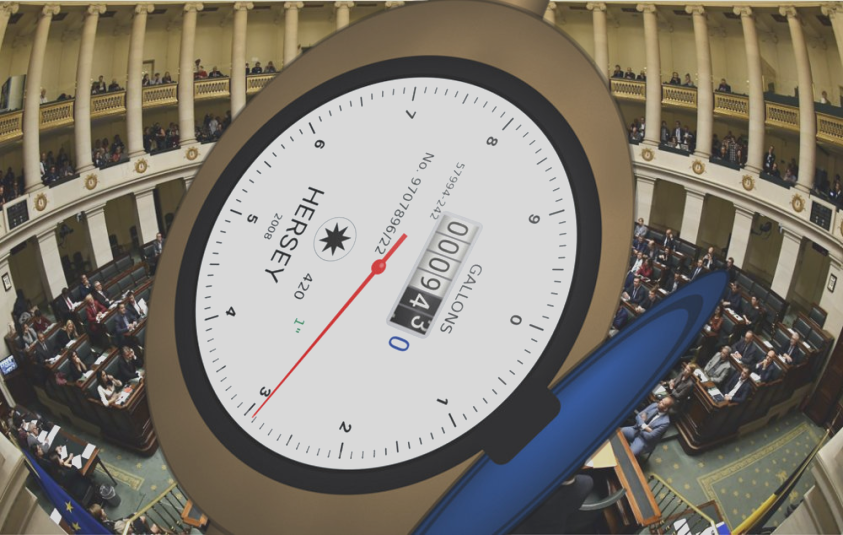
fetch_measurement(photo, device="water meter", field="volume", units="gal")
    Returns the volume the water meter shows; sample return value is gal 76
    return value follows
gal 9432.9
